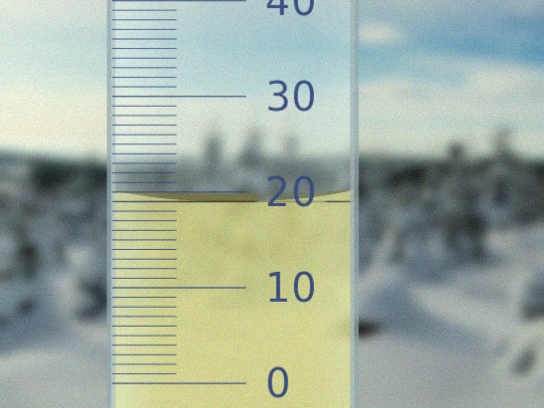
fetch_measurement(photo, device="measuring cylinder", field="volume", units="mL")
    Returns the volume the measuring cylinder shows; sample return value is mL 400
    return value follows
mL 19
